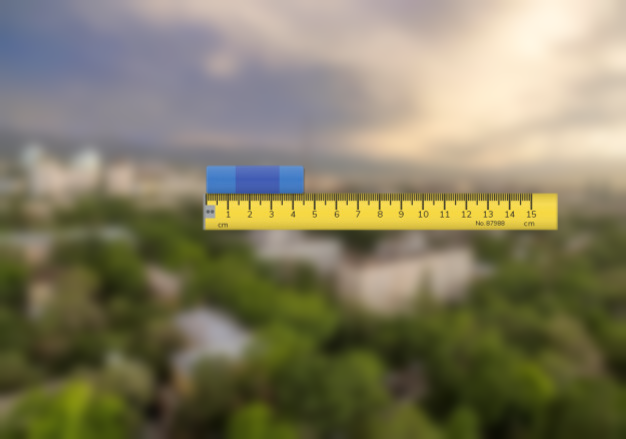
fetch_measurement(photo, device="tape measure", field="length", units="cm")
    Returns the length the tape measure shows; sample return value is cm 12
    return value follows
cm 4.5
